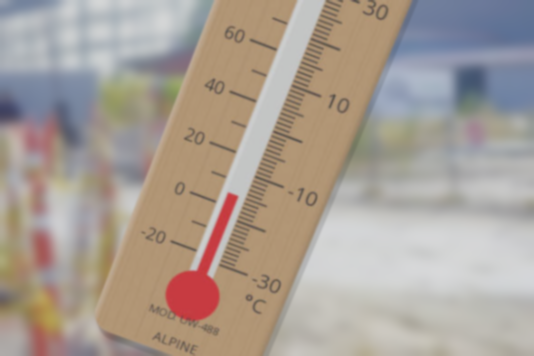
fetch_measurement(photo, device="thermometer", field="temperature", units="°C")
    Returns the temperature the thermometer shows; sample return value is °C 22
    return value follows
°C -15
